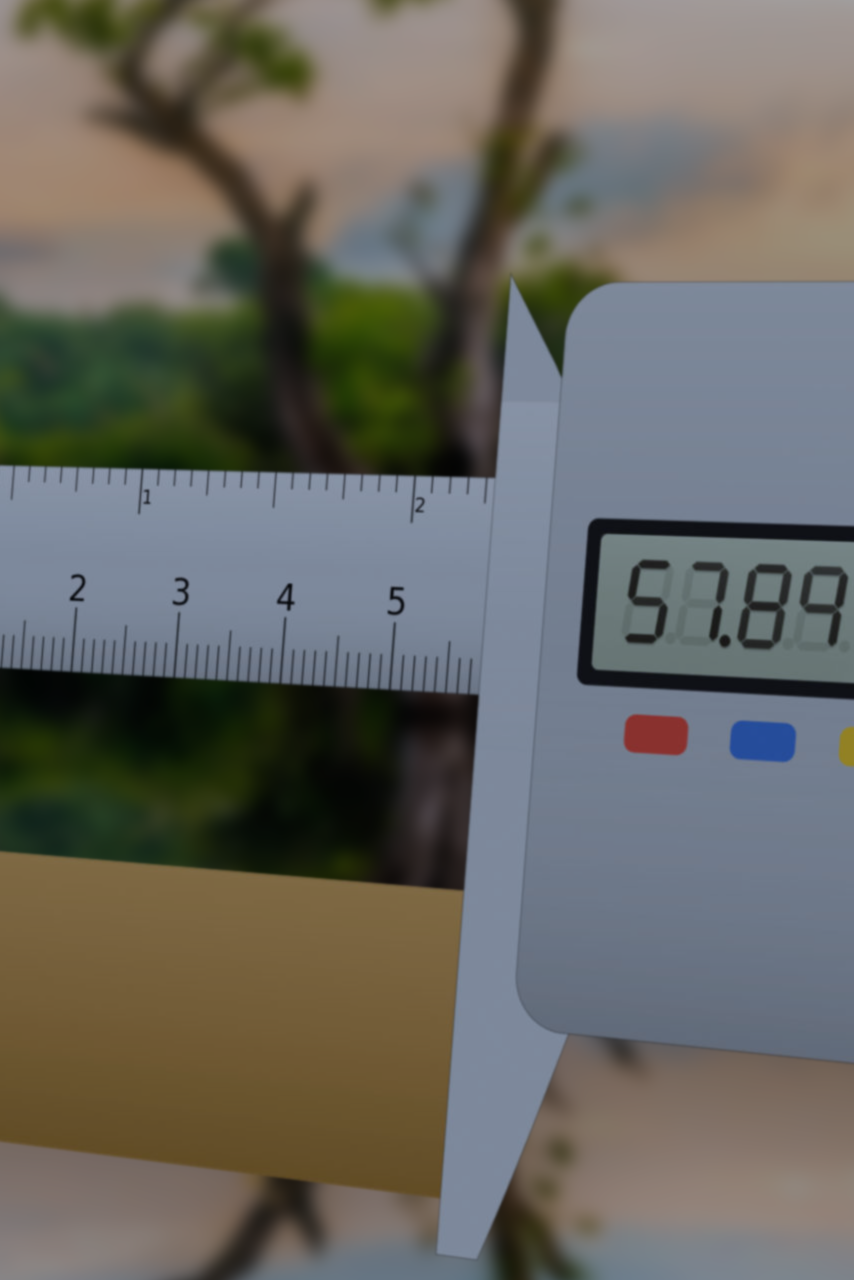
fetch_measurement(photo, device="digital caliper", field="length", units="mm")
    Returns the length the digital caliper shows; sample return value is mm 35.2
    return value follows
mm 57.89
